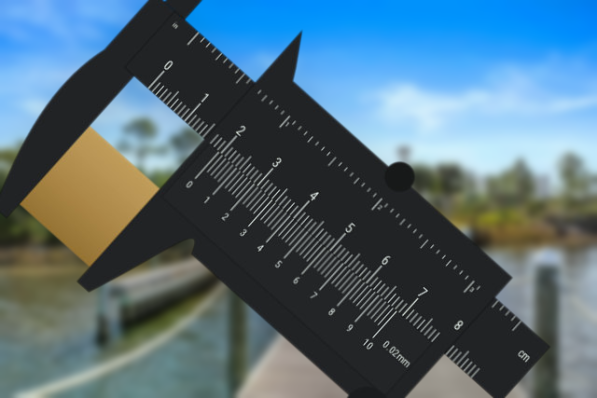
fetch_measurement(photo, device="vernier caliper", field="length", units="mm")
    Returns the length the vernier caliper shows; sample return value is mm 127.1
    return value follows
mm 19.5
